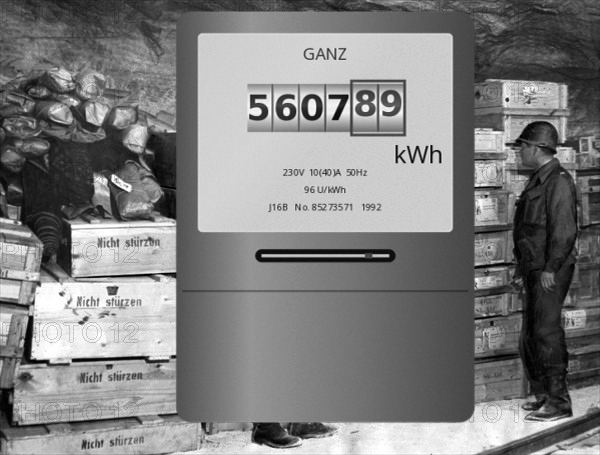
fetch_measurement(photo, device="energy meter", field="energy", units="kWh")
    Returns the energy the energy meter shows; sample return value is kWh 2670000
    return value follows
kWh 5607.89
